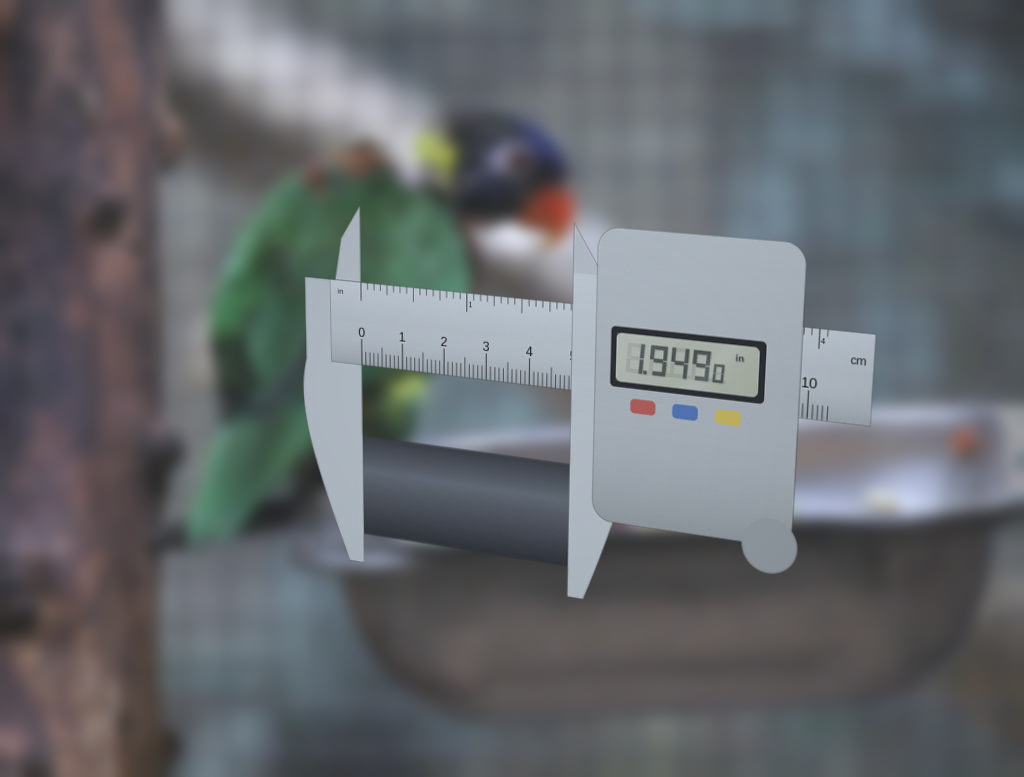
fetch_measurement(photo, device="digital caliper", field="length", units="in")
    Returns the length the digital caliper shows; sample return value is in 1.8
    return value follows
in 1.9490
